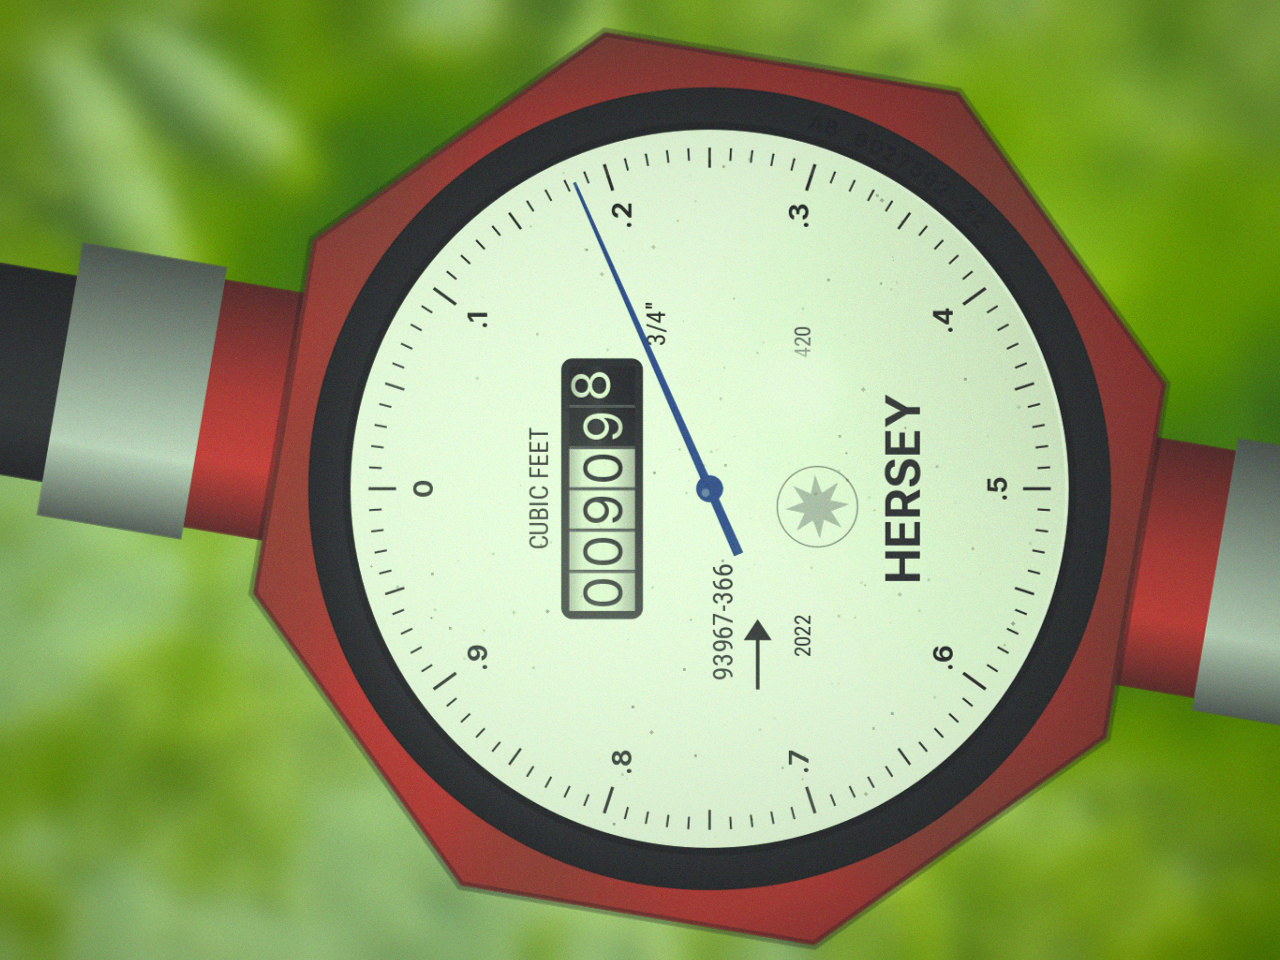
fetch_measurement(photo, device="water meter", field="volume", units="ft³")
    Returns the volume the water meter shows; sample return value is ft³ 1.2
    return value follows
ft³ 9098.18
